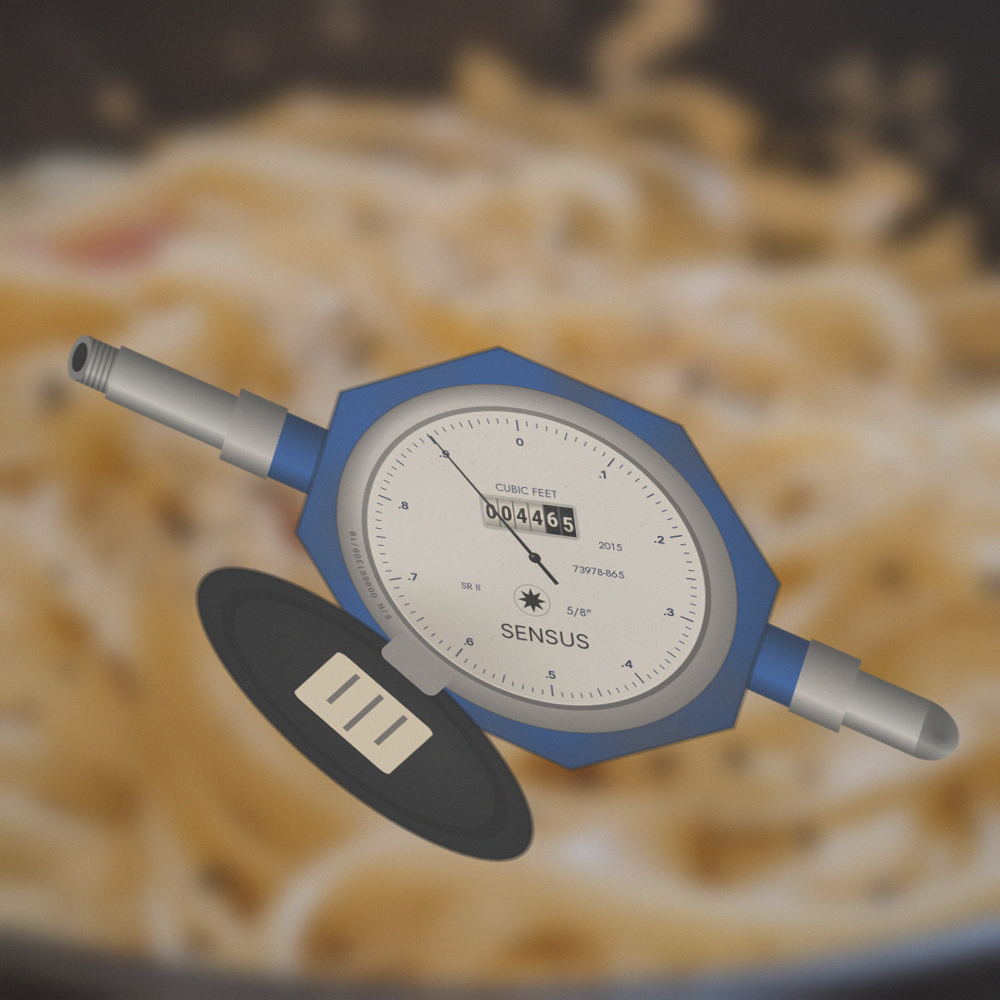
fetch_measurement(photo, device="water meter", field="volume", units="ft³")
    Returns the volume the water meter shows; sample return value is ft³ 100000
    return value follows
ft³ 4464.90
